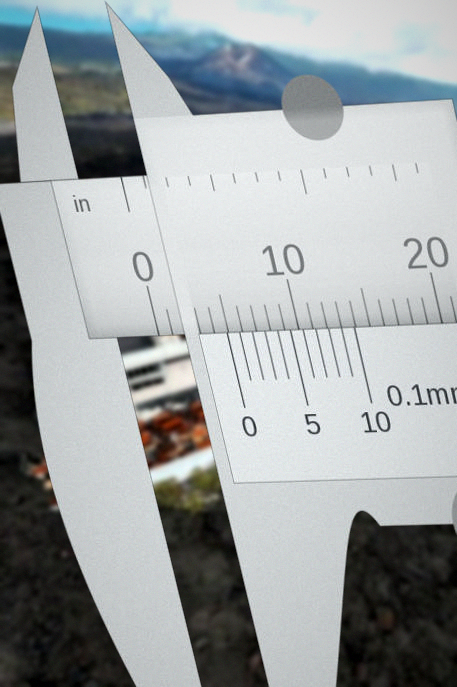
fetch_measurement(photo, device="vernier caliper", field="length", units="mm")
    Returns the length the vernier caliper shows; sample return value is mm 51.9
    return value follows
mm 4.9
